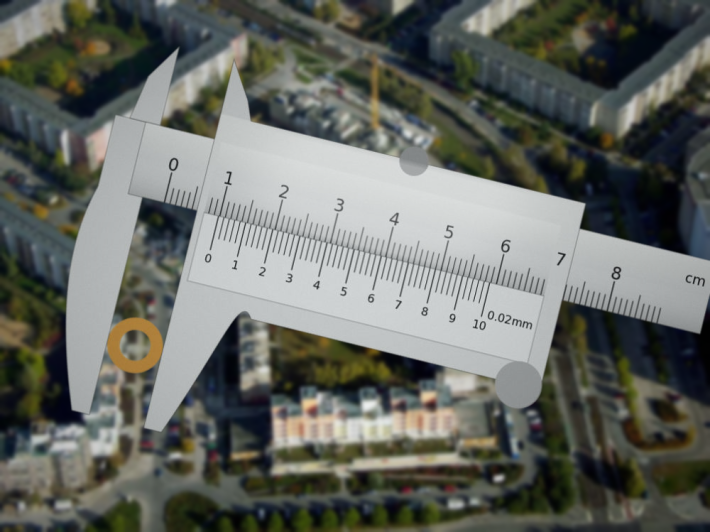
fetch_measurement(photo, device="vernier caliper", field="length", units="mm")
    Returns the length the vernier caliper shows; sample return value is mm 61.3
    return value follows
mm 9.8
